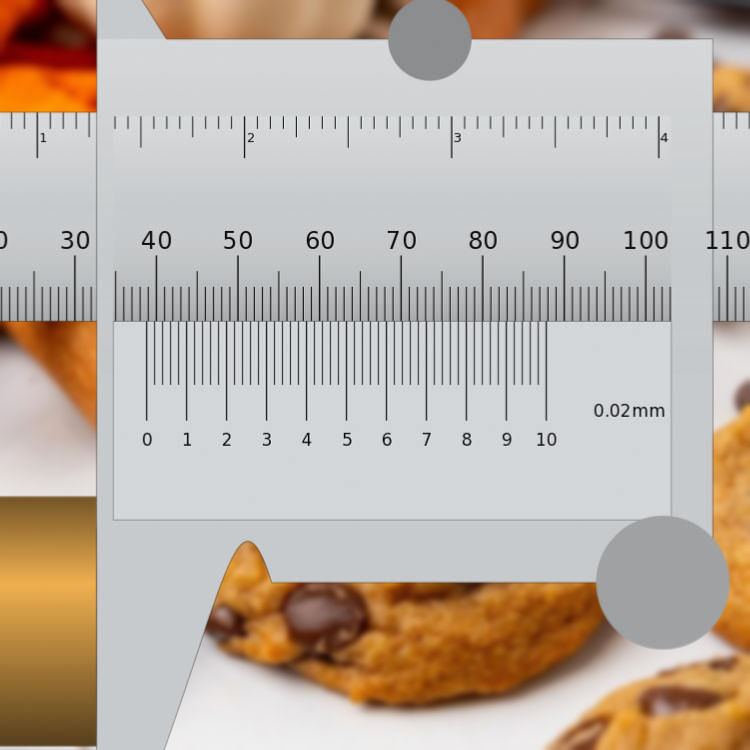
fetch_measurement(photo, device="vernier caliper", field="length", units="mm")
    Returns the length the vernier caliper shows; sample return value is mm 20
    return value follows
mm 38.8
